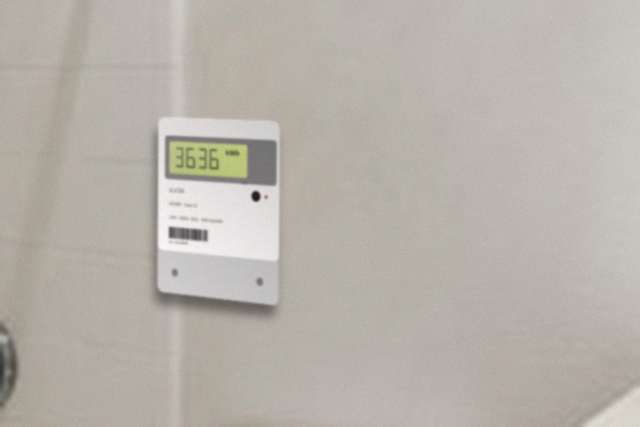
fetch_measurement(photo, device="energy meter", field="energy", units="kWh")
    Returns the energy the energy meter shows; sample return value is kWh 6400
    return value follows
kWh 3636
